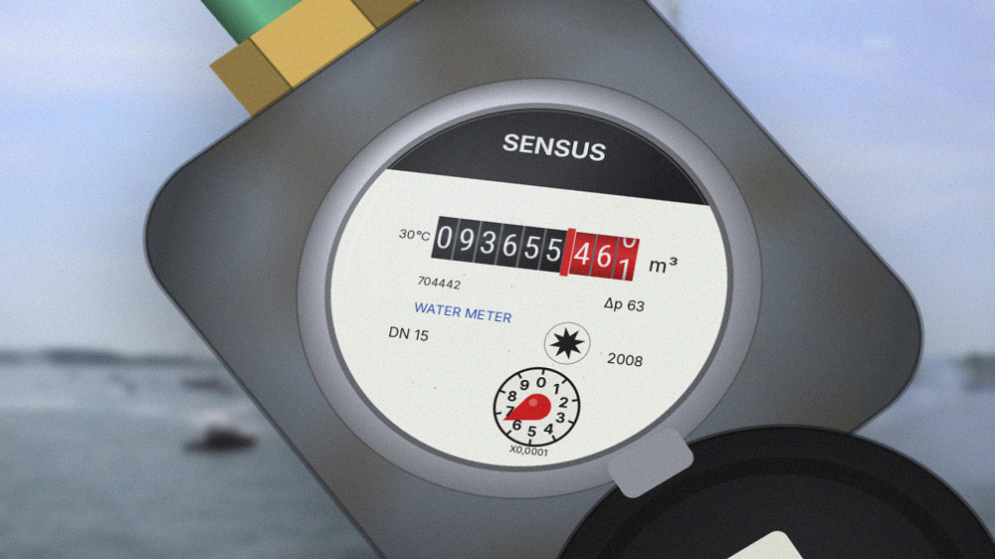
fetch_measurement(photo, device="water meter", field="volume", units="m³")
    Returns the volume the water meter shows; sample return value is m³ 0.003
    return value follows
m³ 93655.4606
